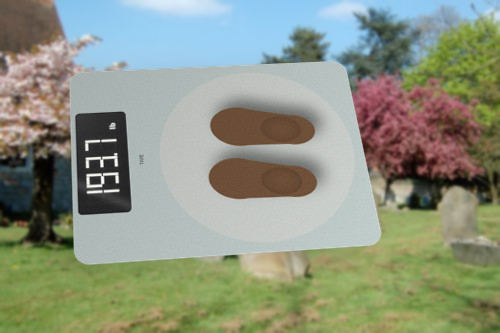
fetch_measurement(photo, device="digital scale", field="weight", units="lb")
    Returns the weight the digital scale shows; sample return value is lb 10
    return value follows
lb 193.7
